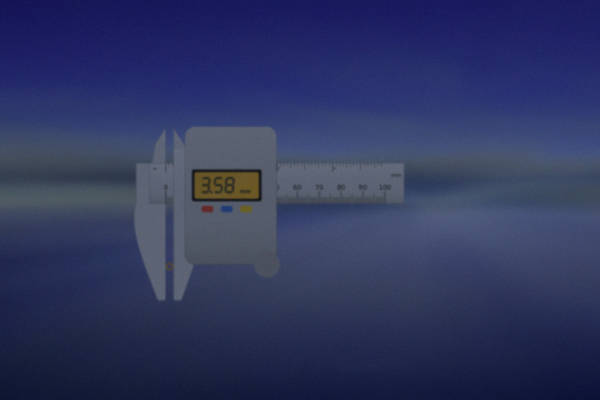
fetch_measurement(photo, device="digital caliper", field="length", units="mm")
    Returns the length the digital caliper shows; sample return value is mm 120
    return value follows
mm 3.58
